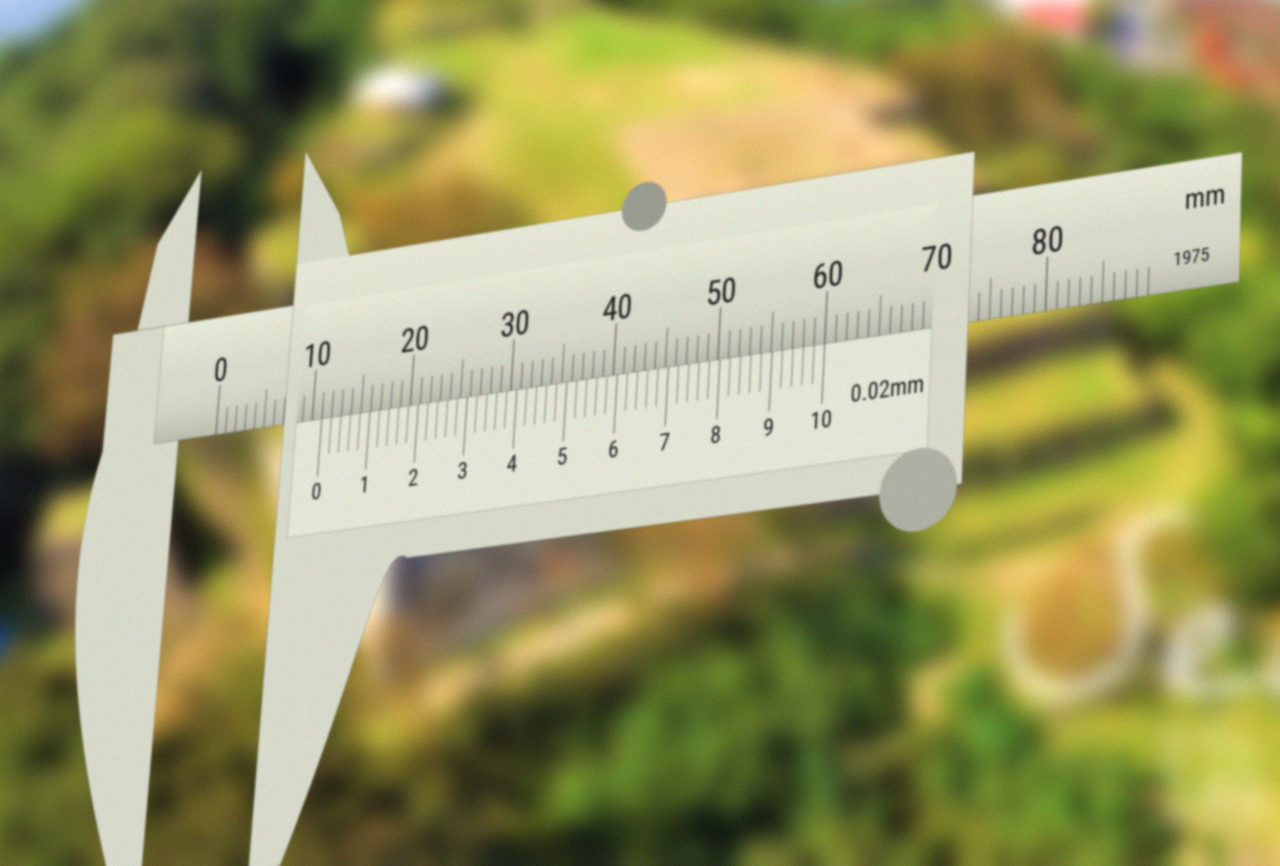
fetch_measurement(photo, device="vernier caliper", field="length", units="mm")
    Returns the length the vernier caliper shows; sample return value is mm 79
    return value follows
mm 11.0
